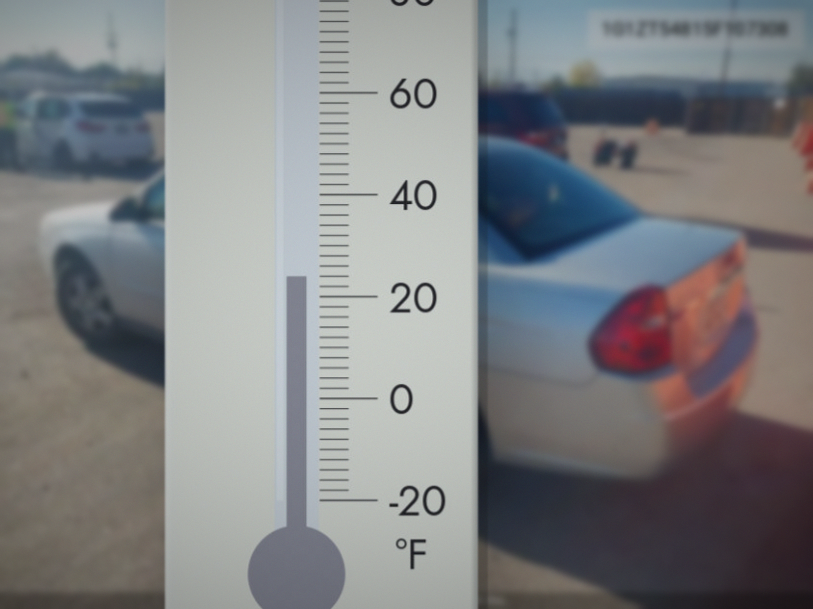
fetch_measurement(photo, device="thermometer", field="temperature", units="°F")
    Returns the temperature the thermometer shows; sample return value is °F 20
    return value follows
°F 24
